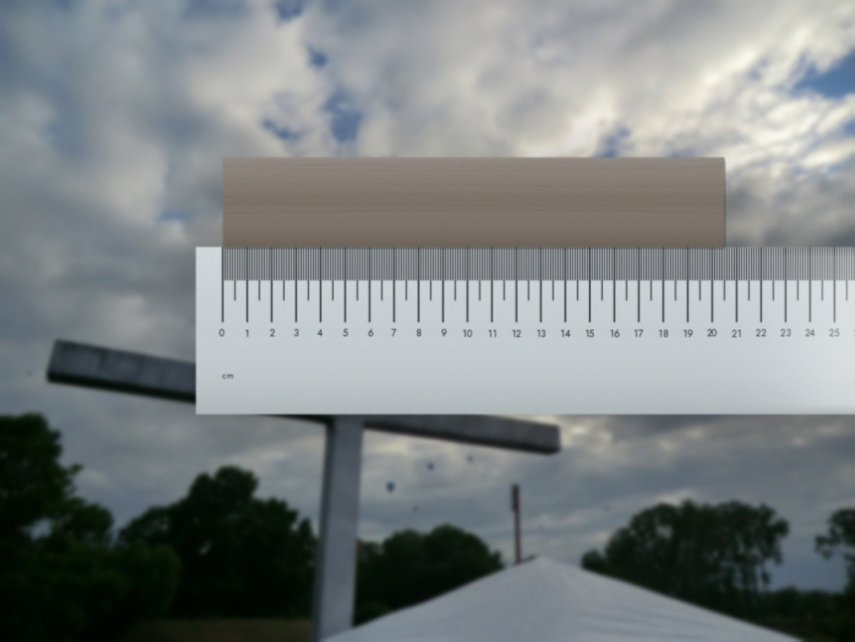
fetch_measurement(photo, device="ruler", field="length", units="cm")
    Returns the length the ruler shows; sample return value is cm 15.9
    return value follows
cm 20.5
